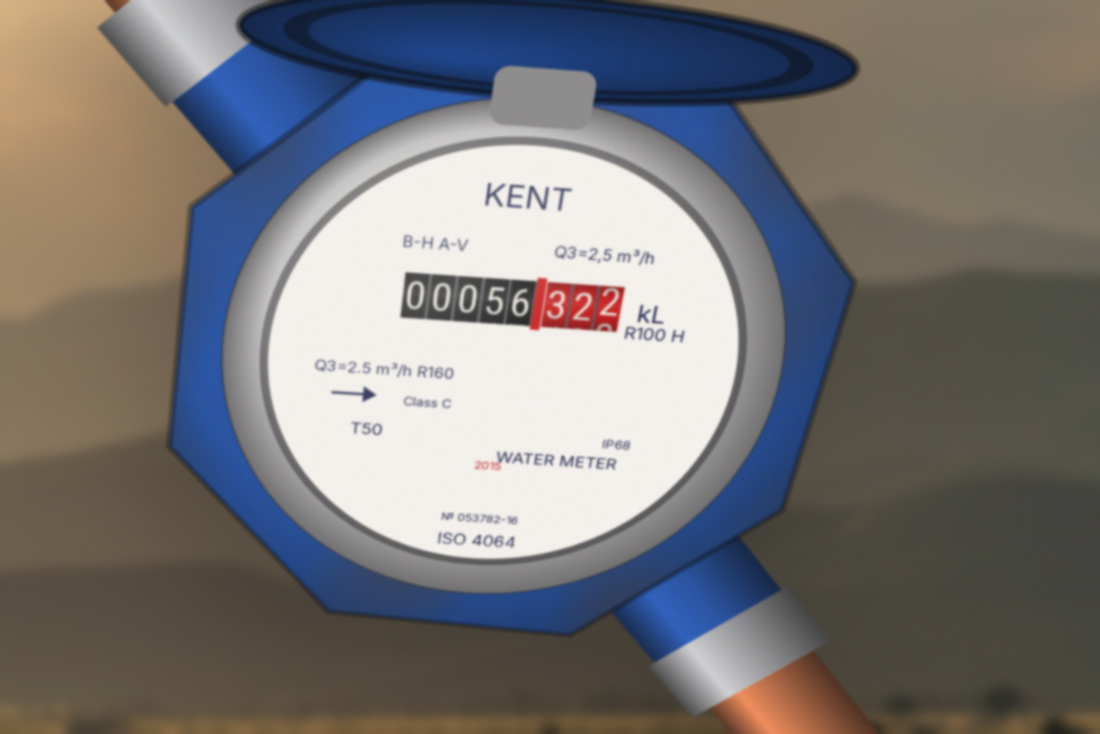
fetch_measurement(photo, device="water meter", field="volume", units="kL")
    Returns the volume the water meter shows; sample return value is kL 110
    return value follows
kL 56.322
